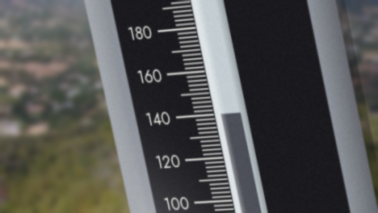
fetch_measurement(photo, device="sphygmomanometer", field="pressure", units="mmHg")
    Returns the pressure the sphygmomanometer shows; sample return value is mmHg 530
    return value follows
mmHg 140
